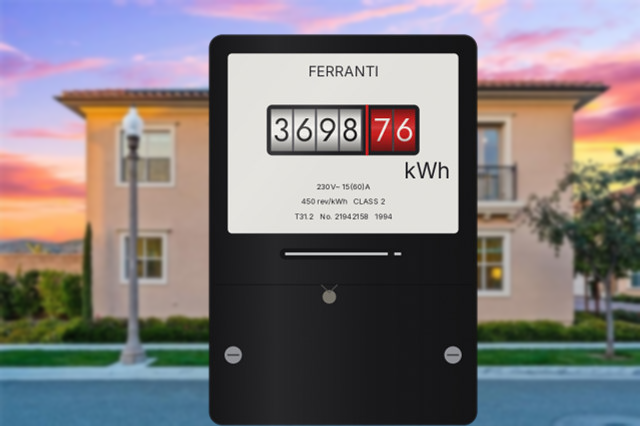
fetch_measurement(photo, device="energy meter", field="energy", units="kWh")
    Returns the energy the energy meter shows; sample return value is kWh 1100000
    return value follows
kWh 3698.76
